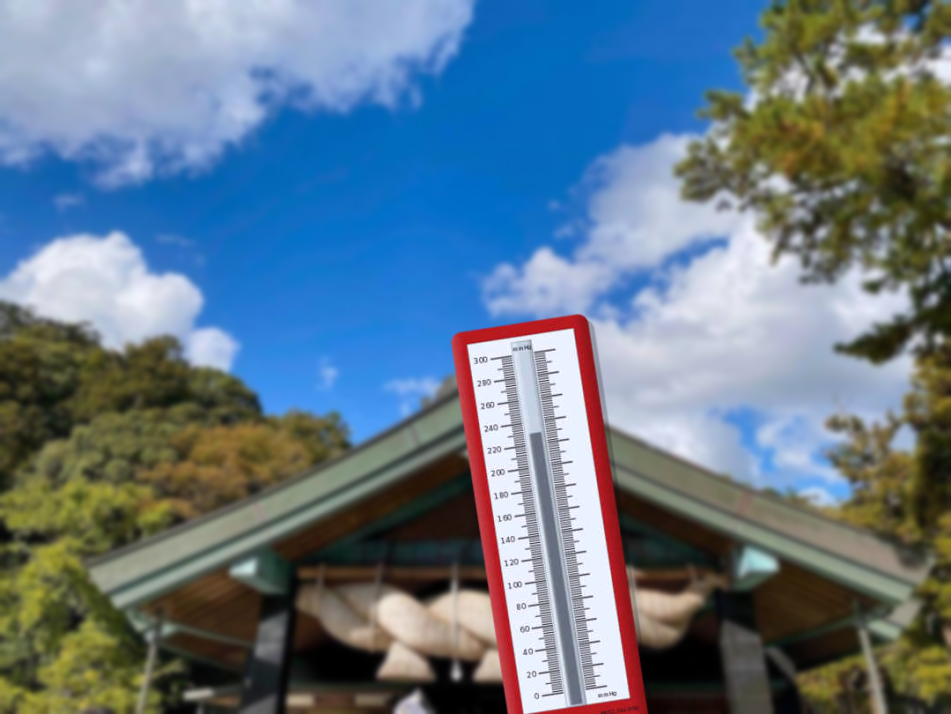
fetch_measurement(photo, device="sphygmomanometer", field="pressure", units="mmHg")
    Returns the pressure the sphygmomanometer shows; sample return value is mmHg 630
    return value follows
mmHg 230
